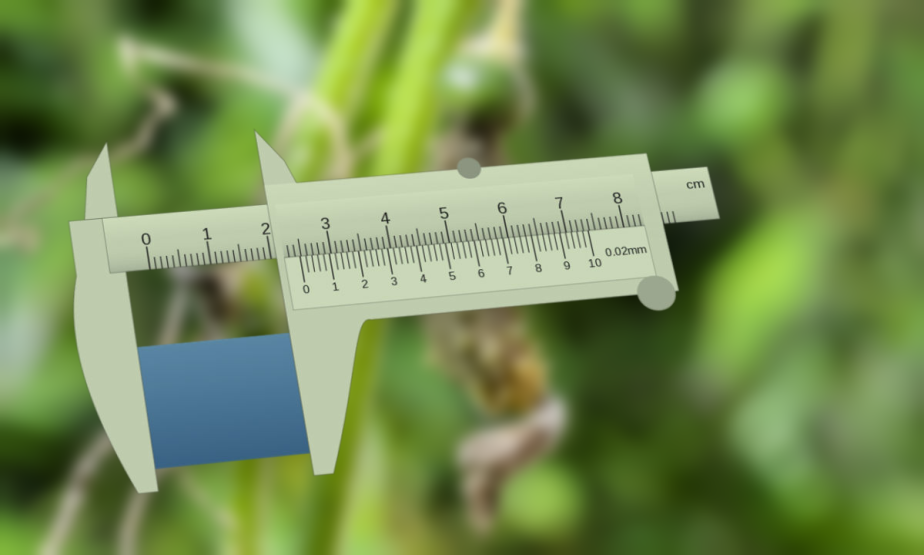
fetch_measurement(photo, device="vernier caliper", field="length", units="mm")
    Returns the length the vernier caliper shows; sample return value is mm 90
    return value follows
mm 24.8
